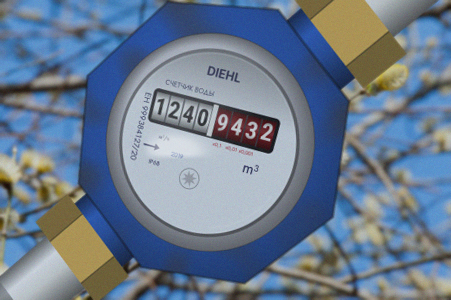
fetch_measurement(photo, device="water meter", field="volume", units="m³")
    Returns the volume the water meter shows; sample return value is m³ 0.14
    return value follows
m³ 1240.9432
